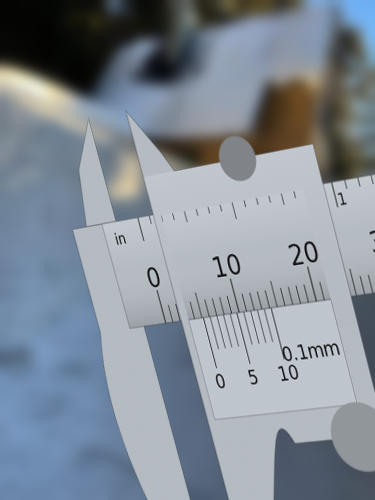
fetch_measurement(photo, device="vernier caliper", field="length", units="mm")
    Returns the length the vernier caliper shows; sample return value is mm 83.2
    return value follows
mm 5.2
